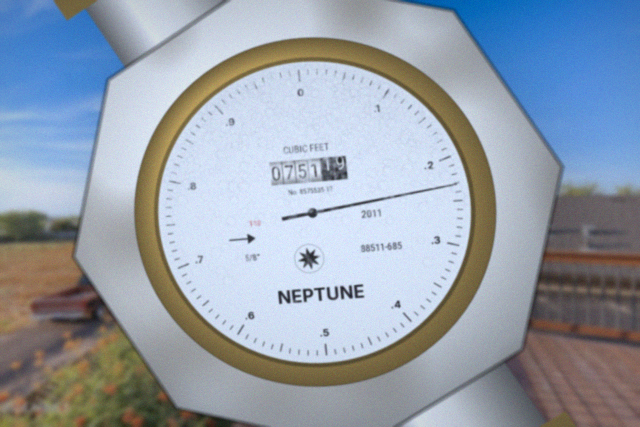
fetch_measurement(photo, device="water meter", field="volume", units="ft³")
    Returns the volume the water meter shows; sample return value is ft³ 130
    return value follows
ft³ 75119.23
